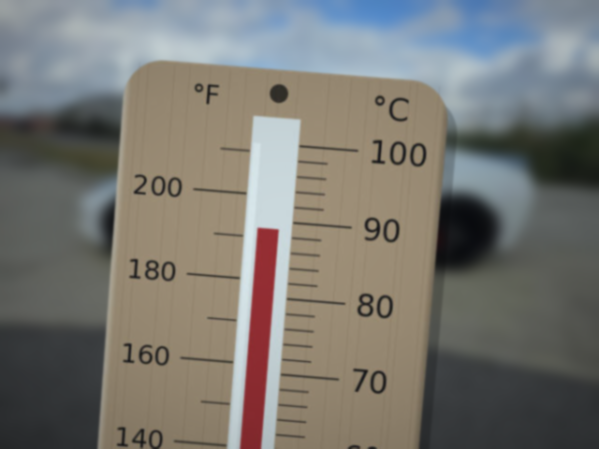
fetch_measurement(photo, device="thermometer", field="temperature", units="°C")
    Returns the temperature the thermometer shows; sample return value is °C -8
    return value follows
°C 89
